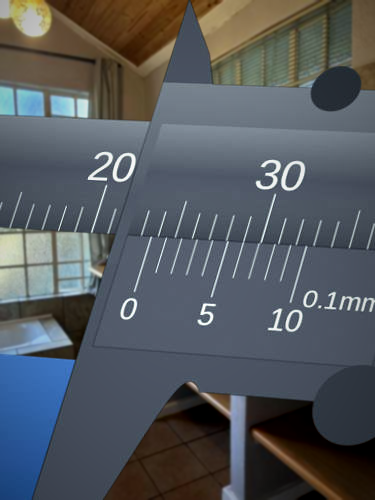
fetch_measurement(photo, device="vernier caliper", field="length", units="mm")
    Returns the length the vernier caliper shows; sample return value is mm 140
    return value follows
mm 23.6
